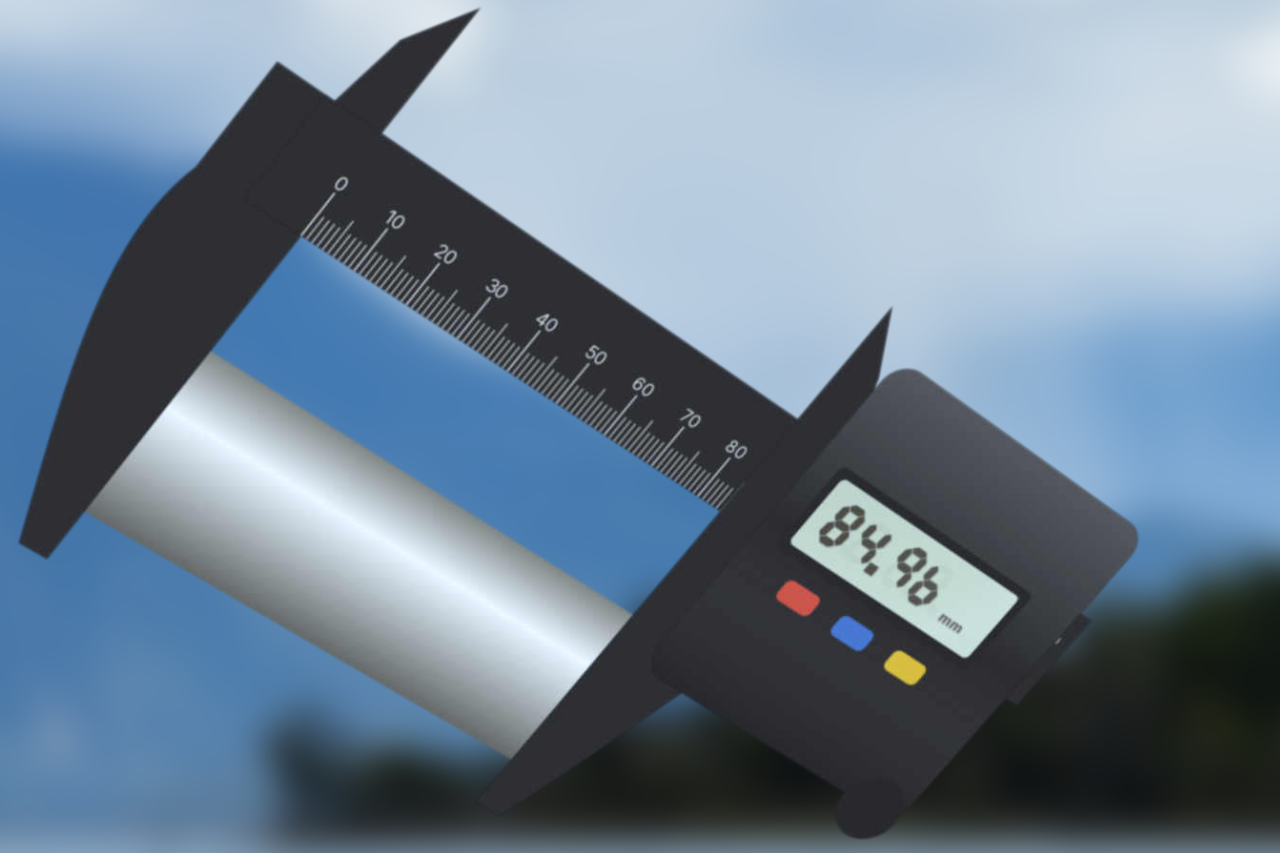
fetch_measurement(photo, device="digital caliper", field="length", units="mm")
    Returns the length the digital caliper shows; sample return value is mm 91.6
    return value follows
mm 84.96
